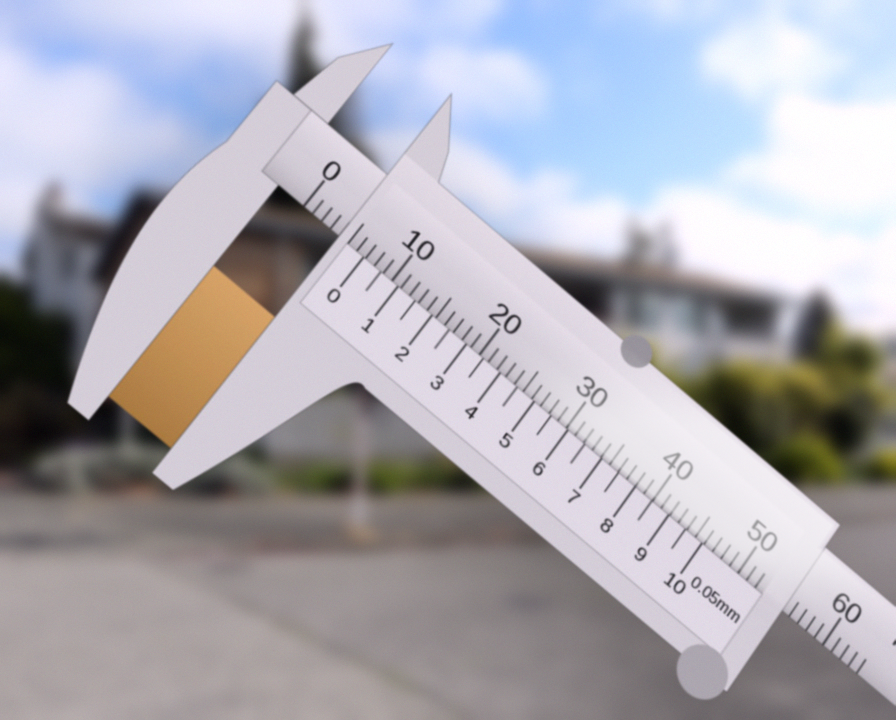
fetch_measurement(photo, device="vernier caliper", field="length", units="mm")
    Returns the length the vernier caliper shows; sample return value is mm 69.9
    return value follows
mm 6.8
